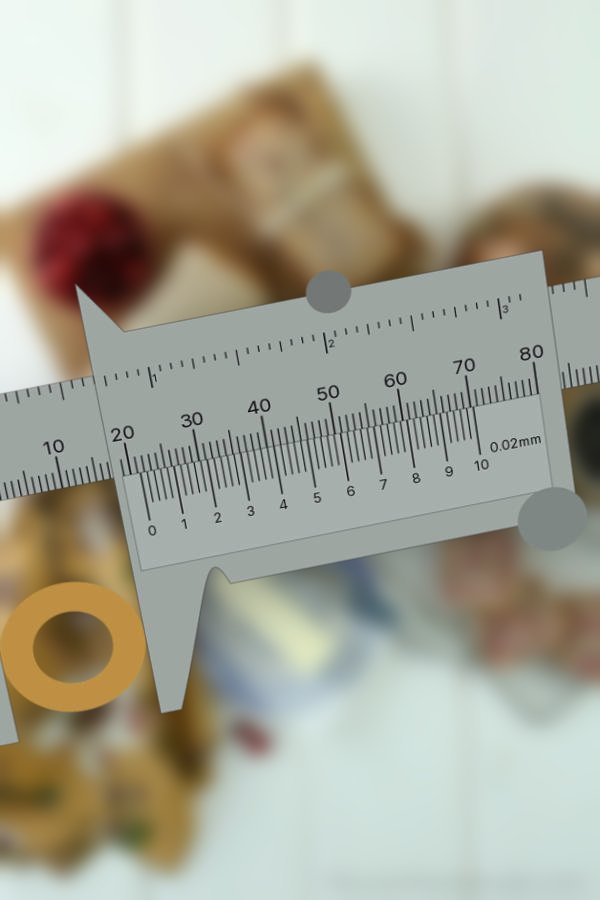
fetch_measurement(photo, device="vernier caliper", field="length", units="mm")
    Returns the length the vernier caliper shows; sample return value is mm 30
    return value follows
mm 21.4
